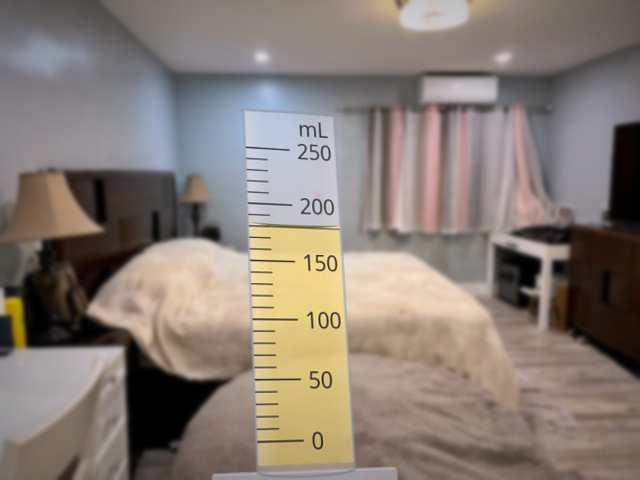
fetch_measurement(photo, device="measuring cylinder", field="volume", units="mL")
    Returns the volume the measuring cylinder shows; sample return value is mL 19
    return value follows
mL 180
